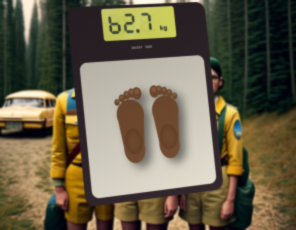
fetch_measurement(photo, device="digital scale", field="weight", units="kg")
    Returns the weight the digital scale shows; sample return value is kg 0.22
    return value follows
kg 62.7
